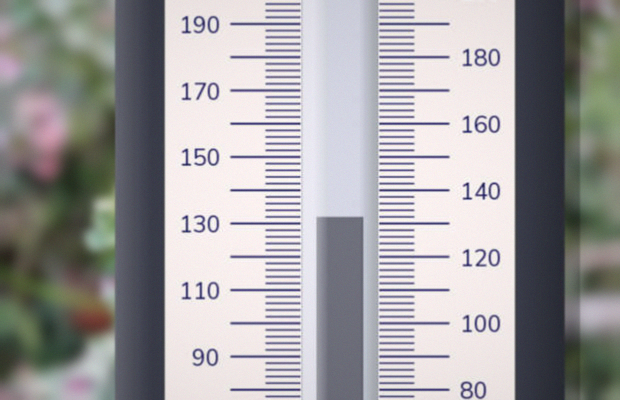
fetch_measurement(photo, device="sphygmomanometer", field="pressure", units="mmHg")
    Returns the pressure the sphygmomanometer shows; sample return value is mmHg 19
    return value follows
mmHg 132
